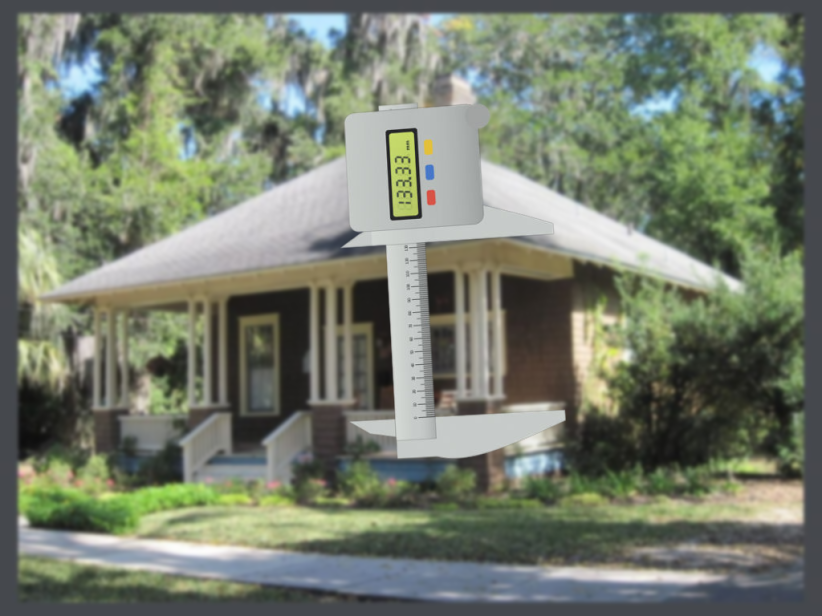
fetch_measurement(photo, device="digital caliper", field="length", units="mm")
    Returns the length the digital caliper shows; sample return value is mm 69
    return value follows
mm 133.33
